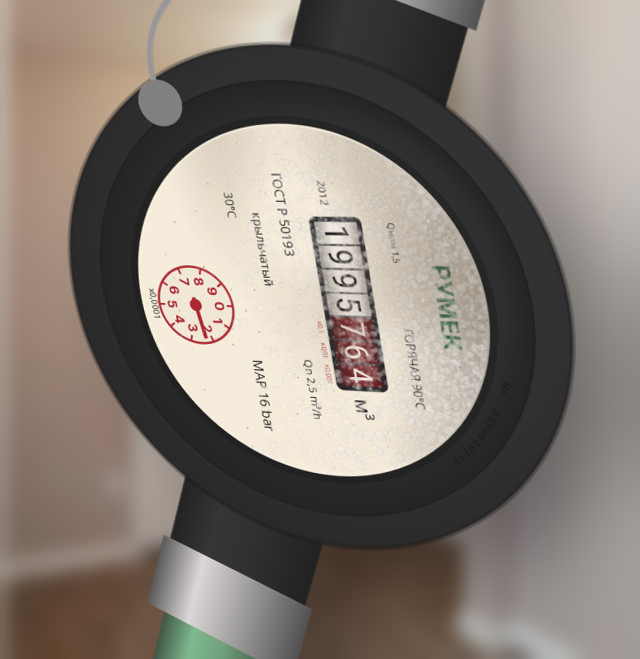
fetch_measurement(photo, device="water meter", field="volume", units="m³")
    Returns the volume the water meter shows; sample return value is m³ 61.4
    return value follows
m³ 1995.7642
